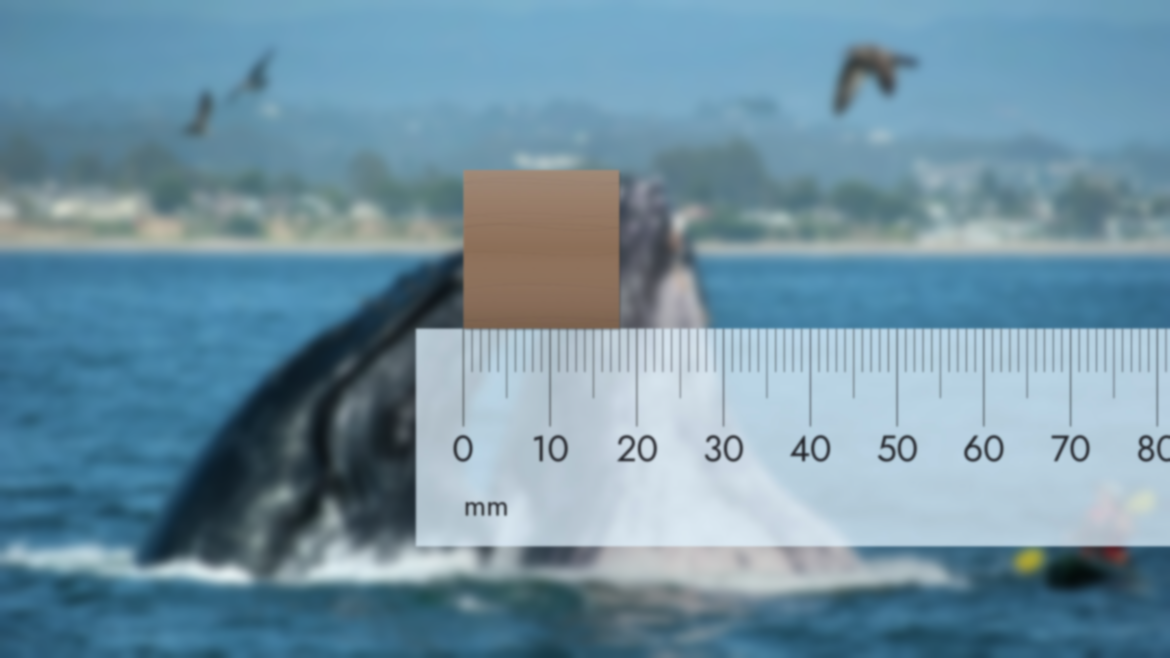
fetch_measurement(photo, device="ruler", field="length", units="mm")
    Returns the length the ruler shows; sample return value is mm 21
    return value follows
mm 18
